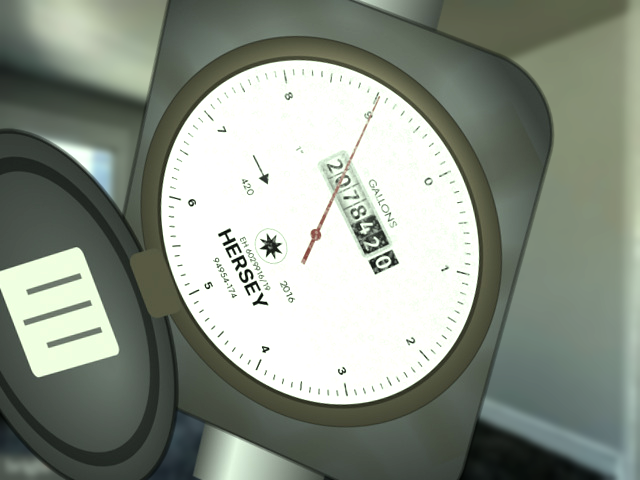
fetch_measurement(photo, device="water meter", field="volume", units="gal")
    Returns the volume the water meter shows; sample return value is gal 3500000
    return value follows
gal 2078419.0
